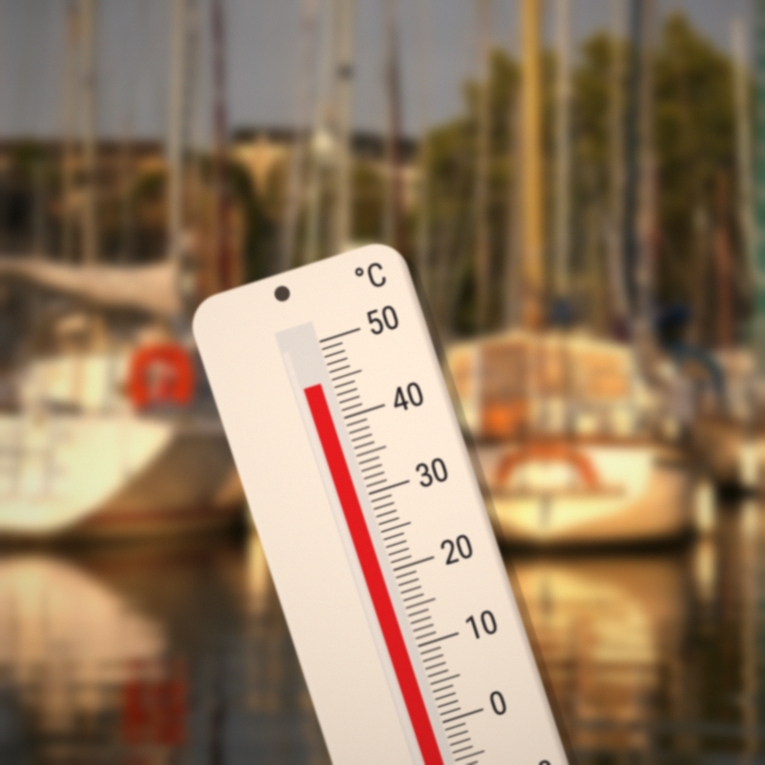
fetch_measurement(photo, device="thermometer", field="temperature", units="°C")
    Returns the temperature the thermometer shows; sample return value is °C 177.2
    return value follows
°C 45
